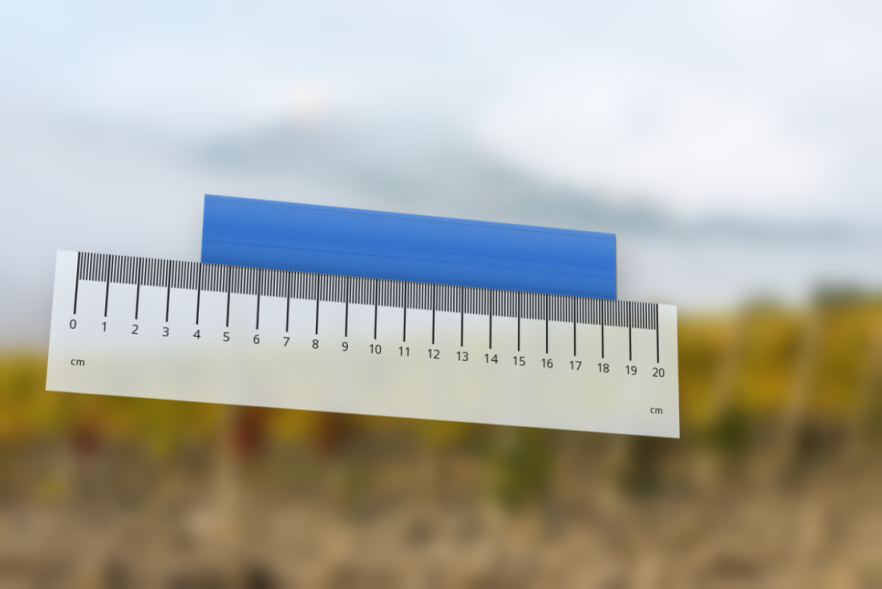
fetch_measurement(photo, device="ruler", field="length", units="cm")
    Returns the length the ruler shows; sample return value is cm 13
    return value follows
cm 14.5
